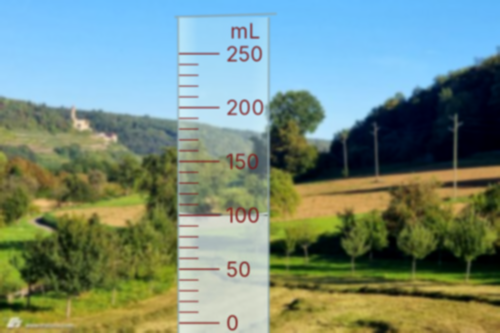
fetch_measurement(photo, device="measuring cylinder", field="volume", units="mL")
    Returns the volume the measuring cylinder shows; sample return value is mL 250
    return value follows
mL 100
